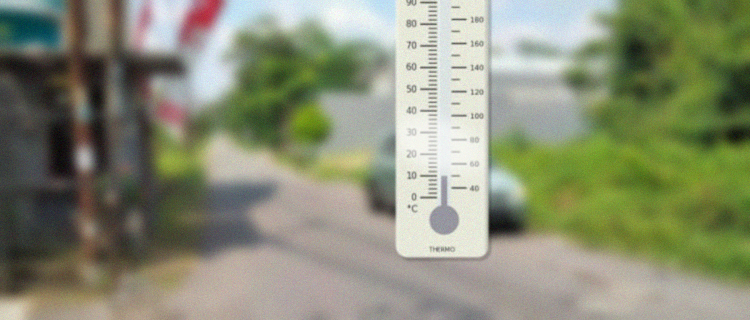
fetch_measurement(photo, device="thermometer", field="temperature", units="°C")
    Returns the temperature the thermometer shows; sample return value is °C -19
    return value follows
°C 10
